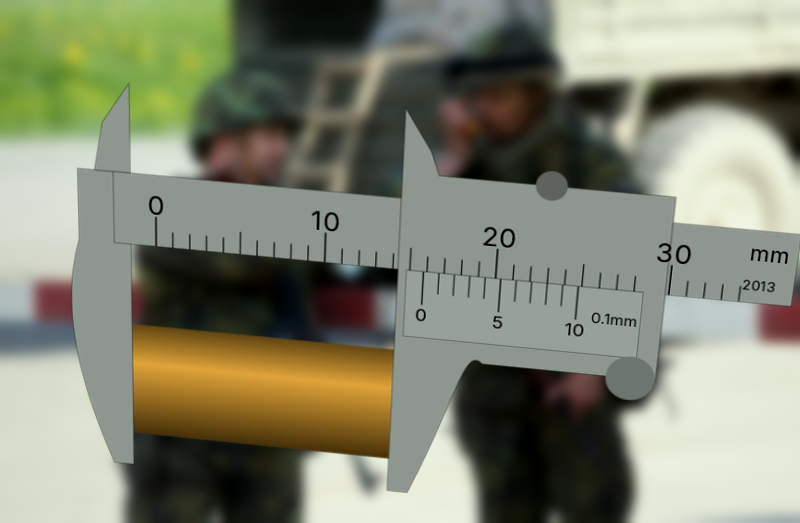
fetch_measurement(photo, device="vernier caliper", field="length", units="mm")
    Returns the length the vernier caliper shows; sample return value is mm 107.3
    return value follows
mm 15.8
